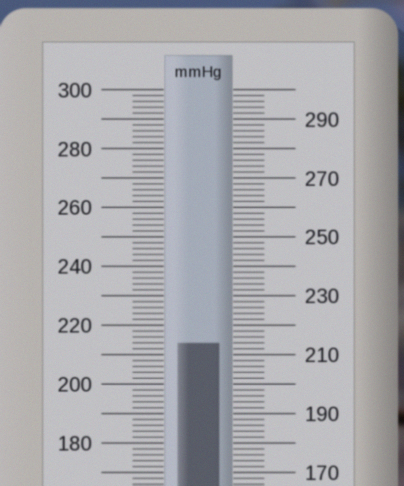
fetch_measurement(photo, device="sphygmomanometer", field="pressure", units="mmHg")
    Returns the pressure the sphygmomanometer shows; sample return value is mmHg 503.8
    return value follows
mmHg 214
